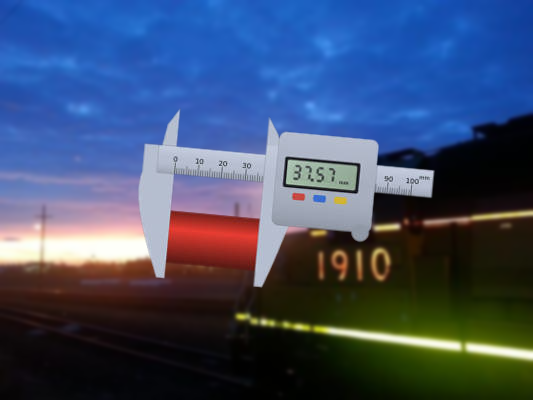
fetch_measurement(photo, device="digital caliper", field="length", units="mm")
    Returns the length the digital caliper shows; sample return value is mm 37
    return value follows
mm 37.57
